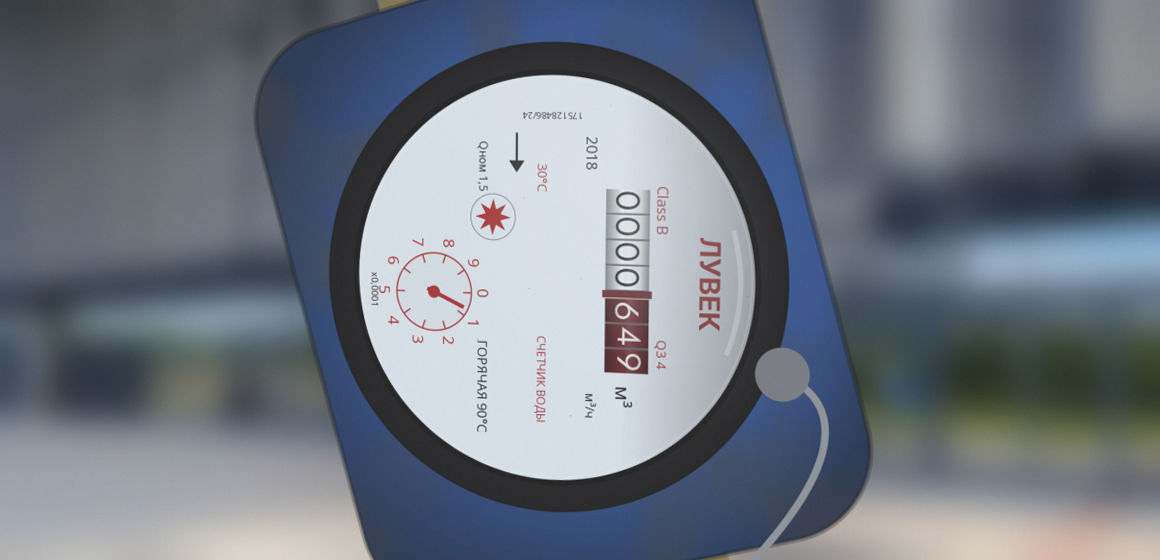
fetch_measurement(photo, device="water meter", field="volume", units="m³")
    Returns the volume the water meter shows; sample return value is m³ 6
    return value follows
m³ 0.6490
